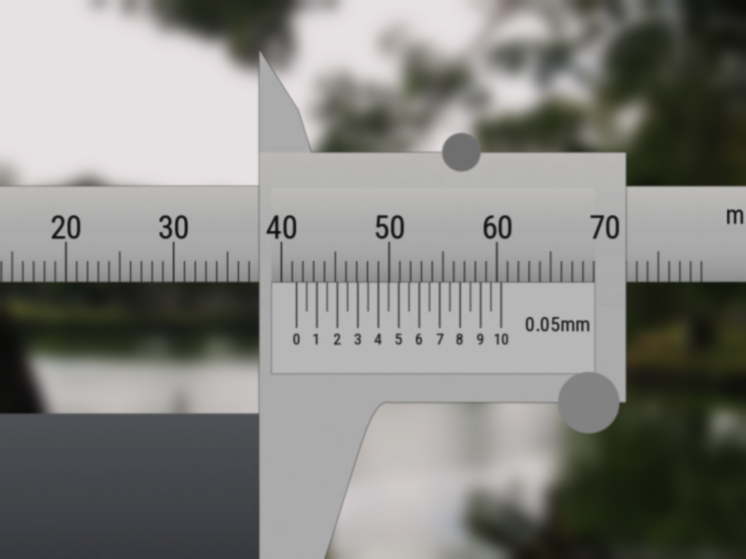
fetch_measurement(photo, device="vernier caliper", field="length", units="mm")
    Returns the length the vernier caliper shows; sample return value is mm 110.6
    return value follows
mm 41.4
